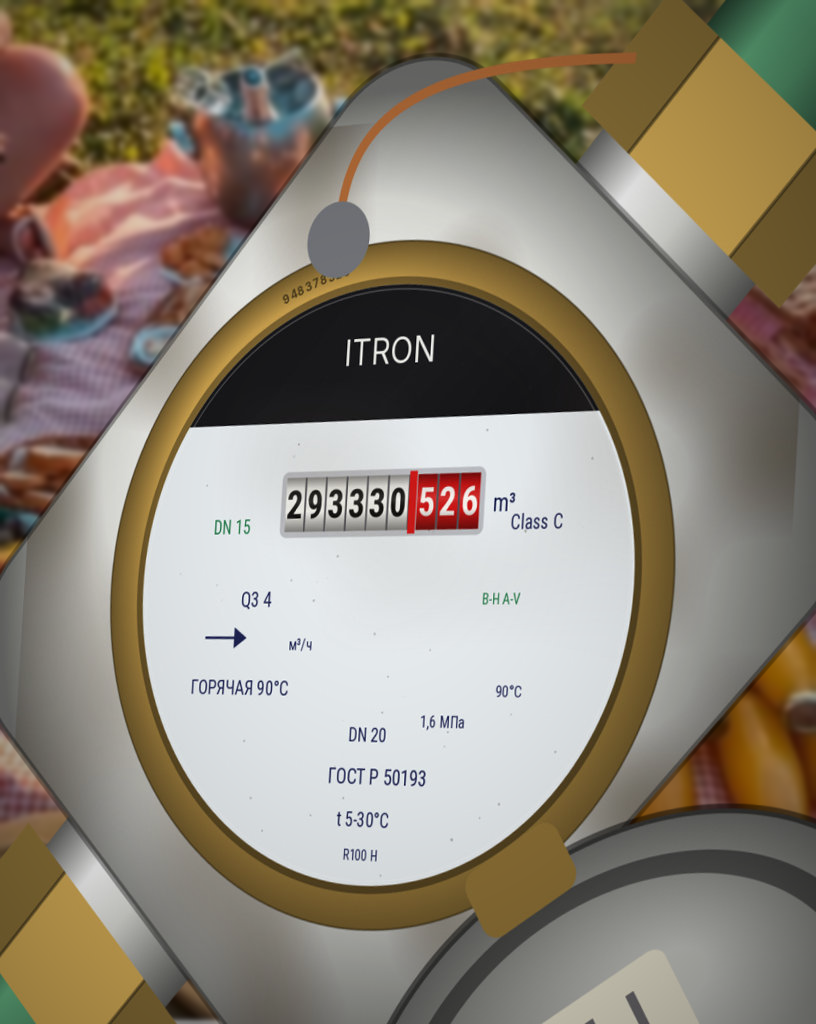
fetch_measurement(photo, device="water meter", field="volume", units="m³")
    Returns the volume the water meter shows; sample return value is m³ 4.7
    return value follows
m³ 293330.526
